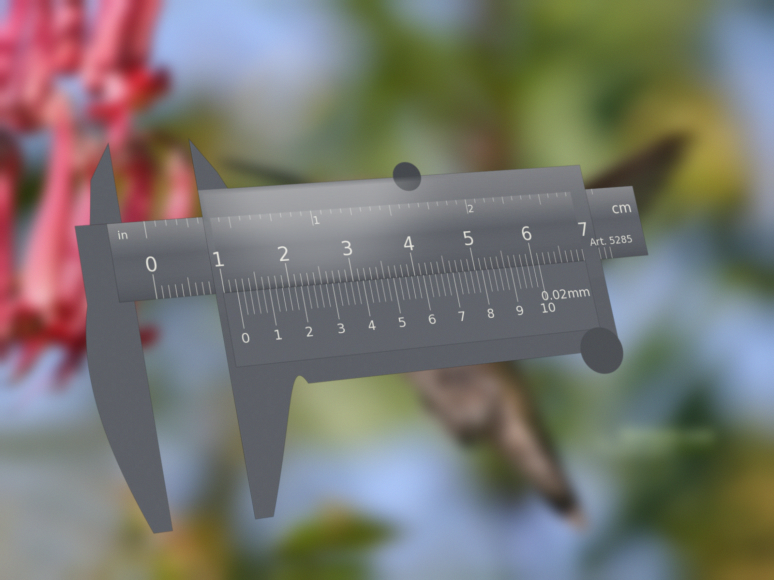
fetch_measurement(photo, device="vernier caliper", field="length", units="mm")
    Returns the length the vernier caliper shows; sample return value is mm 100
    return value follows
mm 12.0
